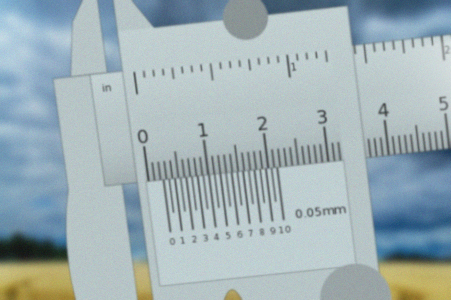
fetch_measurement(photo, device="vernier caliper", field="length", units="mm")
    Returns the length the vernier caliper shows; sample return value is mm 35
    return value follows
mm 2.5
